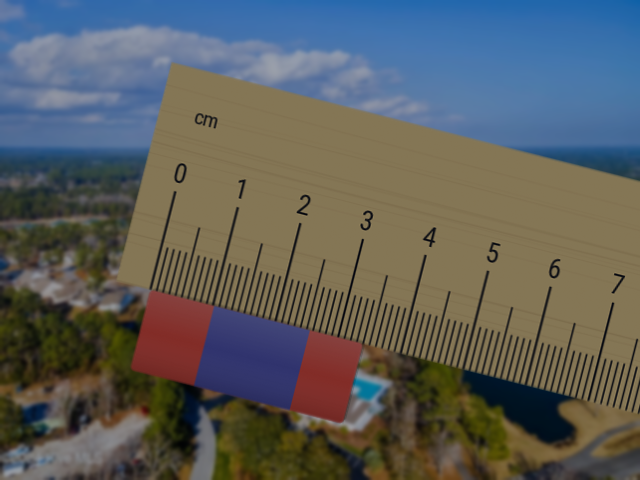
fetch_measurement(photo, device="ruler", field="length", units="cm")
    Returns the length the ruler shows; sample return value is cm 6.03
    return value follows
cm 3.4
